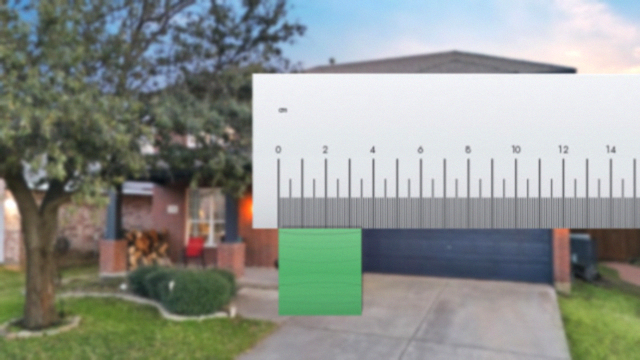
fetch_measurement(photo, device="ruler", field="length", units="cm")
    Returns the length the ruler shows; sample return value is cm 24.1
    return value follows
cm 3.5
